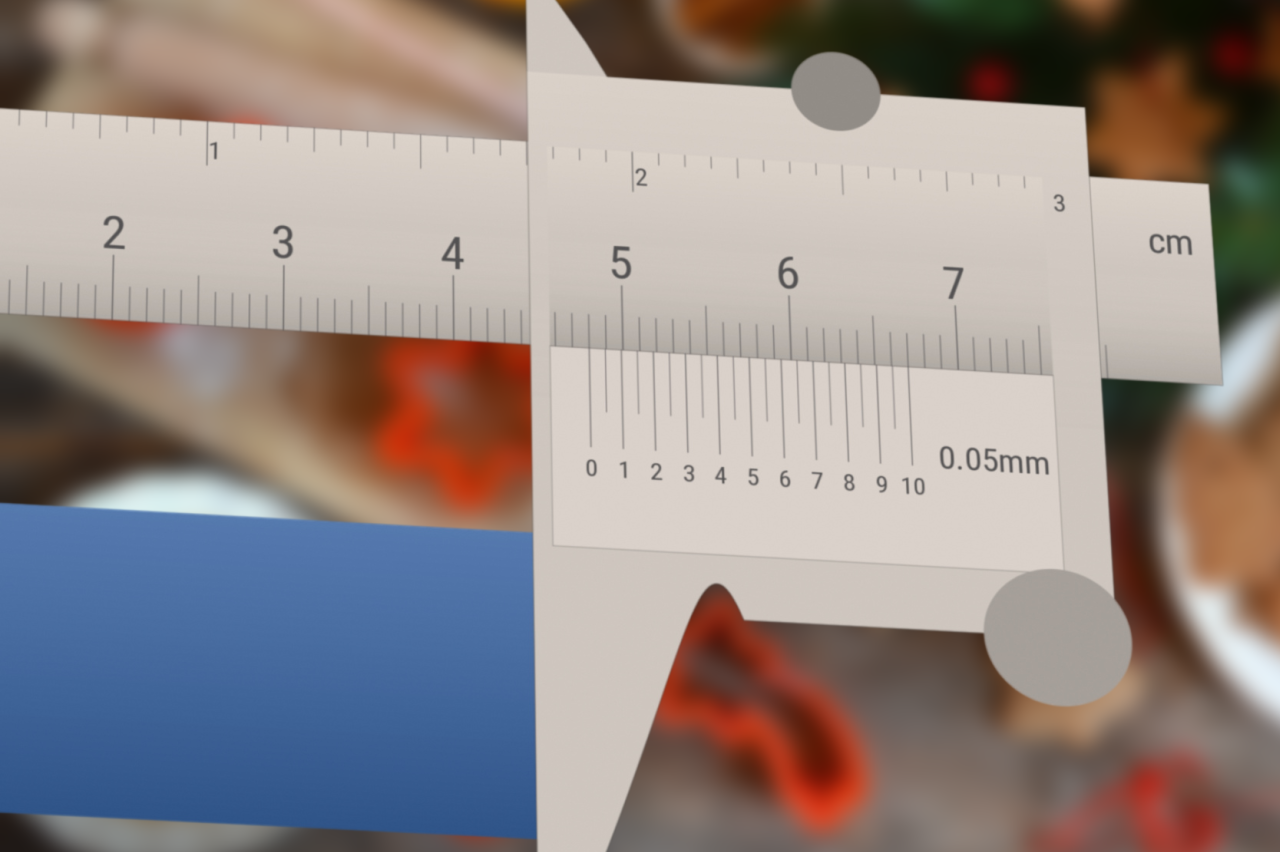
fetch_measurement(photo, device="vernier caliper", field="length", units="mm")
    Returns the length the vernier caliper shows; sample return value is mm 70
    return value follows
mm 48.0
